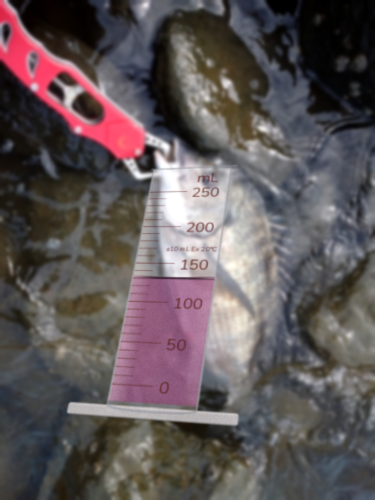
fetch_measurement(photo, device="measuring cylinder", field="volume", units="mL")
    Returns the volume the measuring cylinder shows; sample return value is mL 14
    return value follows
mL 130
